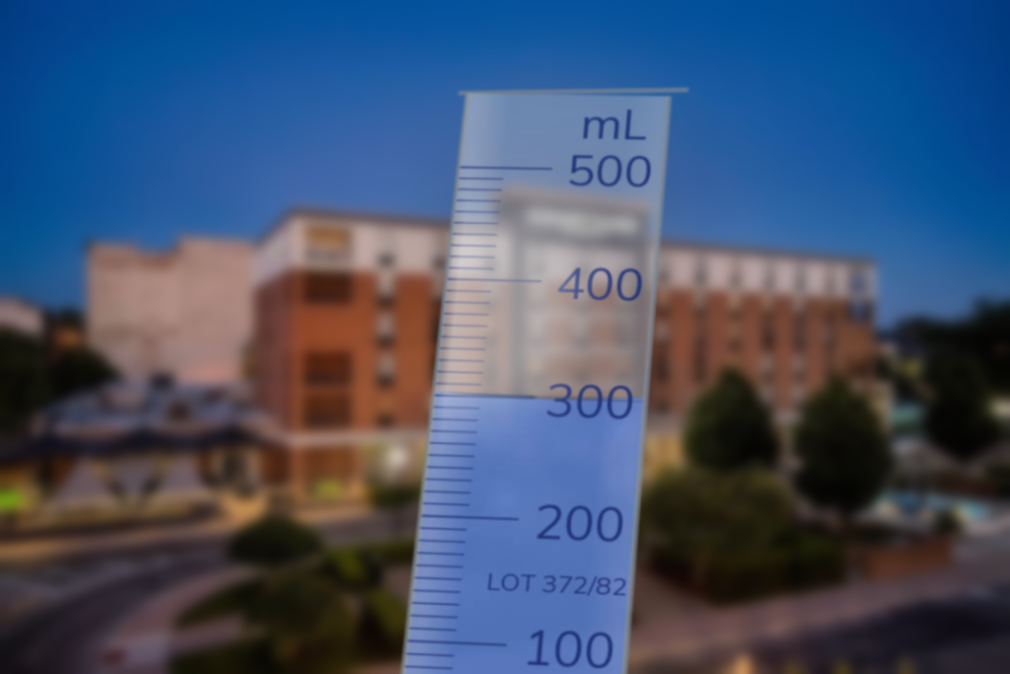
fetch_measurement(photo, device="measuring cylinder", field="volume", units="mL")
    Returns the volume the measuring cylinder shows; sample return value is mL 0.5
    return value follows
mL 300
